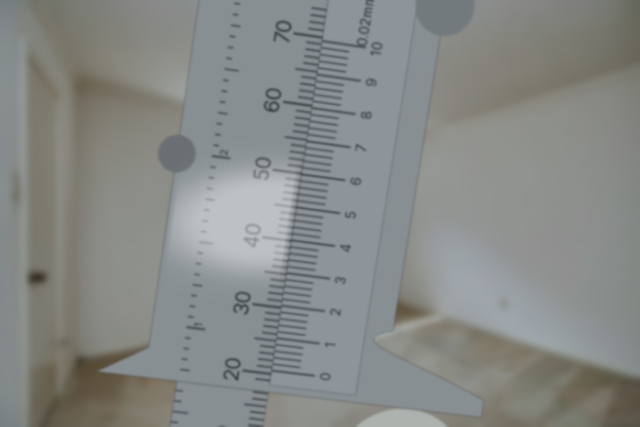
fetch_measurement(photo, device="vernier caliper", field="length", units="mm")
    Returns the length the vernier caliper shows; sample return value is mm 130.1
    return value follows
mm 20.5
